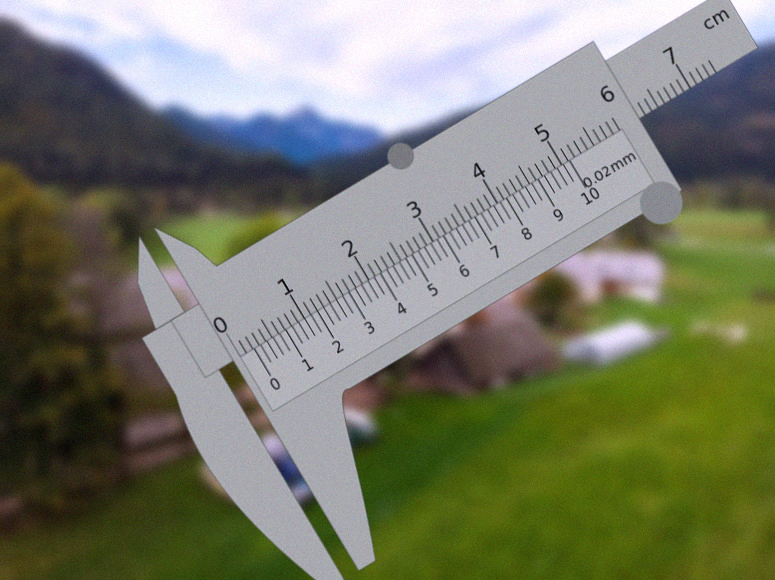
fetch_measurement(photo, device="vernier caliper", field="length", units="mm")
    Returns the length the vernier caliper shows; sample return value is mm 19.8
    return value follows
mm 2.2
